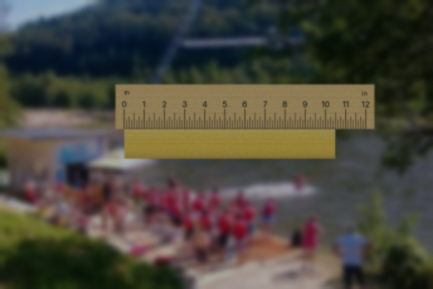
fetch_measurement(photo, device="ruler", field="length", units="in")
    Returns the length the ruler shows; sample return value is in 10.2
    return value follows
in 10.5
